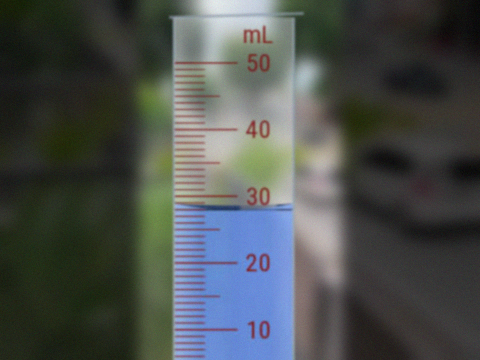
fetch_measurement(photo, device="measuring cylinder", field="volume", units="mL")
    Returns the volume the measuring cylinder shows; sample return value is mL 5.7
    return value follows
mL 28
